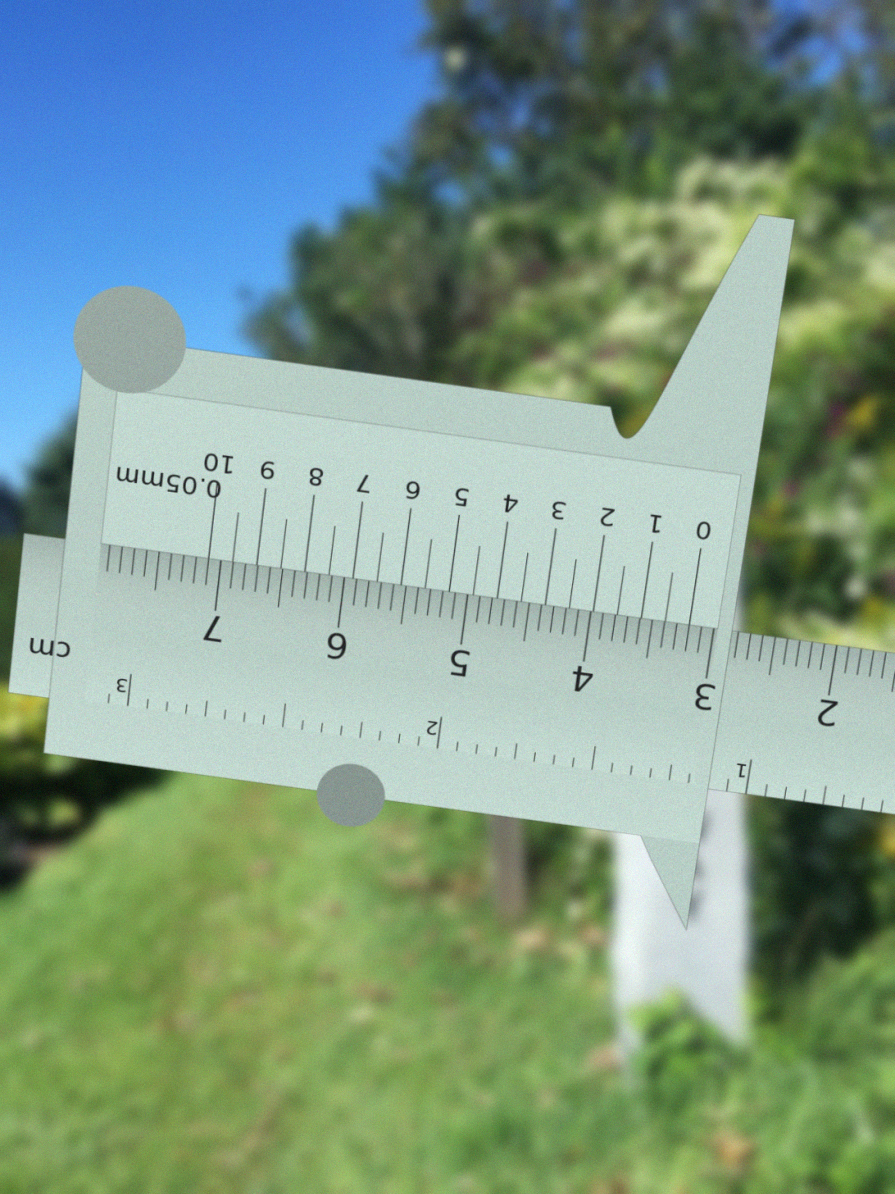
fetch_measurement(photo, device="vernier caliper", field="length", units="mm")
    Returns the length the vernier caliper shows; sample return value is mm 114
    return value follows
mm 32.0
